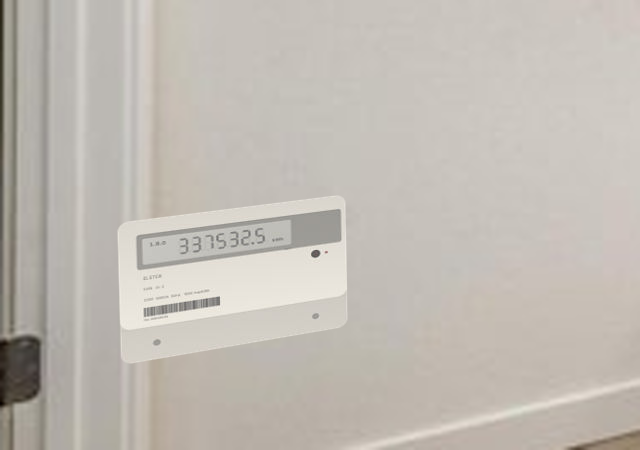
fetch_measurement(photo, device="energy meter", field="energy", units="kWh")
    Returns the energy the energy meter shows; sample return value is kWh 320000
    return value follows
kWh 337532.5
